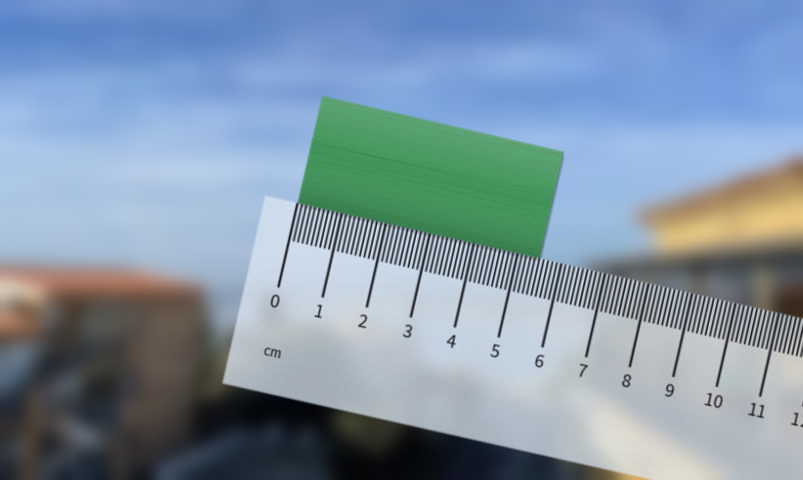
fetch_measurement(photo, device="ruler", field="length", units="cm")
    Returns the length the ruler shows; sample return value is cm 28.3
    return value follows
cm 5.5
